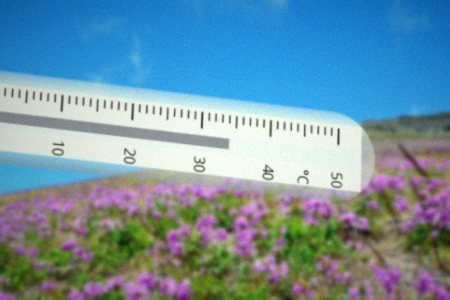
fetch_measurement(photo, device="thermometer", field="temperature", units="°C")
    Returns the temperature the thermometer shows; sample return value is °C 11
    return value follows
°C 34
